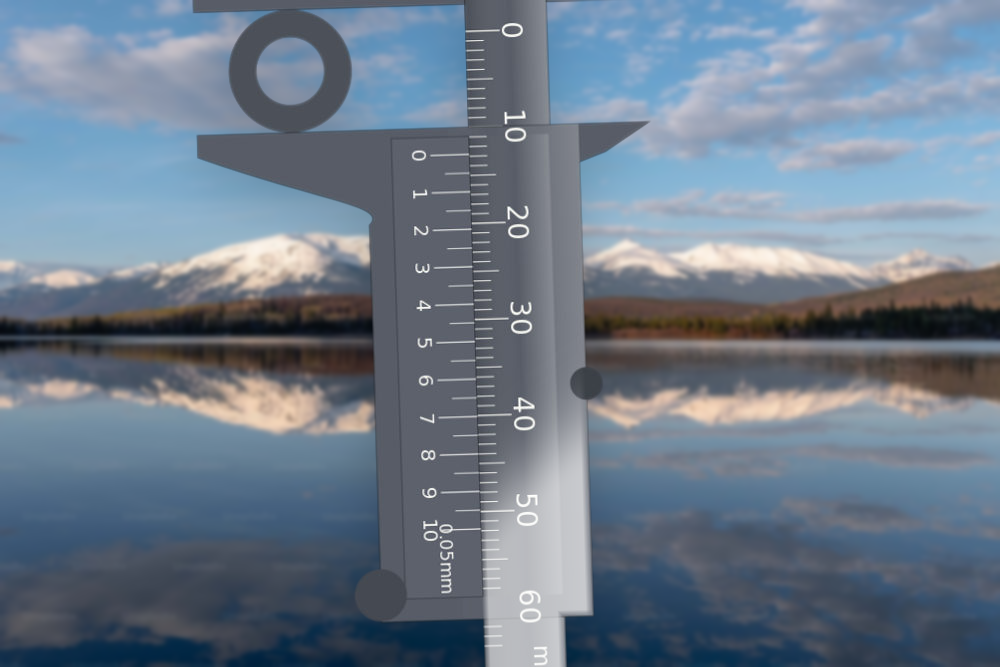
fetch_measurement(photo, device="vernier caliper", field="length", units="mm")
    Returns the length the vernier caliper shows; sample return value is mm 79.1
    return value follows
mm 12.8
